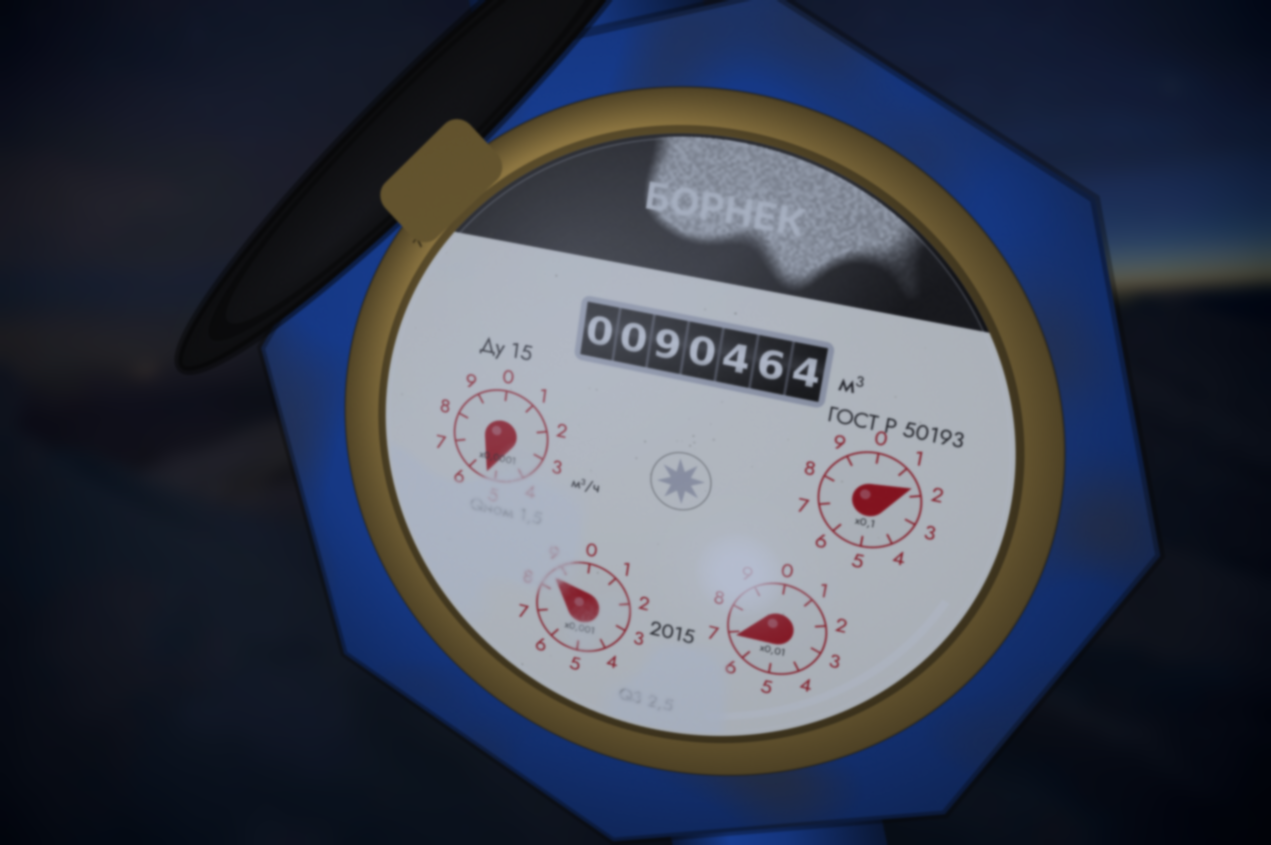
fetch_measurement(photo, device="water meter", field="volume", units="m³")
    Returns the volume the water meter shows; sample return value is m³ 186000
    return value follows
m³ 90464.1685
